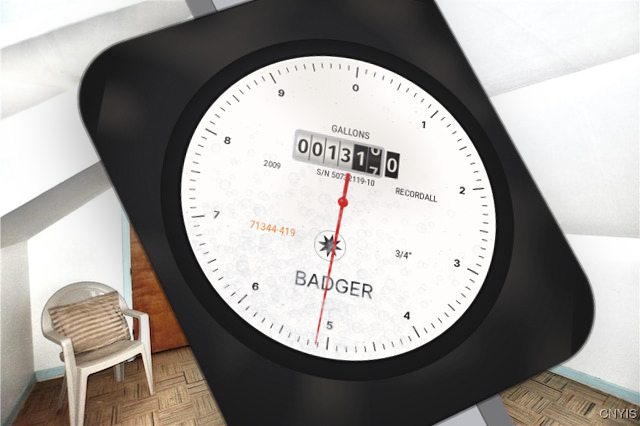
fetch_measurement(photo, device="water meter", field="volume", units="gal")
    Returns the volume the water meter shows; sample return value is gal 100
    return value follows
gal 13165.1
